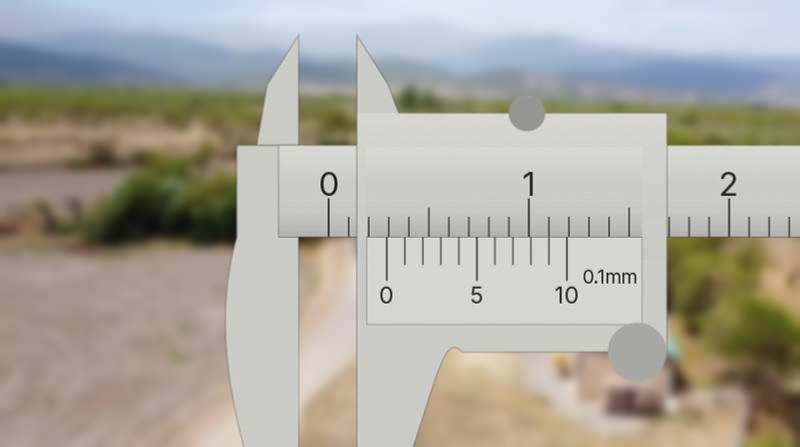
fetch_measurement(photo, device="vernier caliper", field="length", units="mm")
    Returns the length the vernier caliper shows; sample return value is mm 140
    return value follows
mm 2.9
